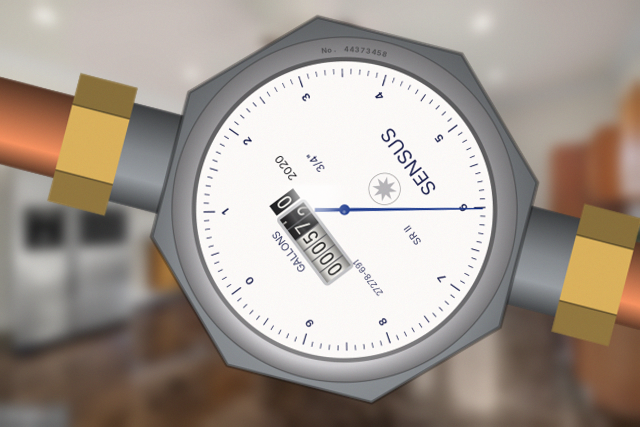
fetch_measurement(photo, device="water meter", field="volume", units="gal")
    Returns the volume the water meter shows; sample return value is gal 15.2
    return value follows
gal 5716.0
